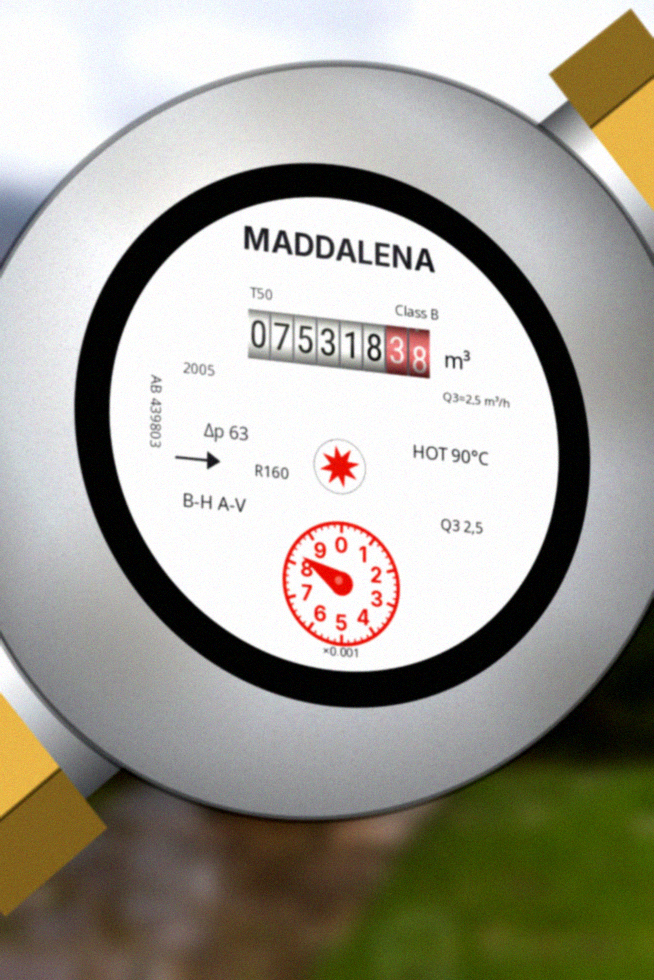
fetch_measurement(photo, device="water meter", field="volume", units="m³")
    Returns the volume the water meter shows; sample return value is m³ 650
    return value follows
m³ 75318.378
